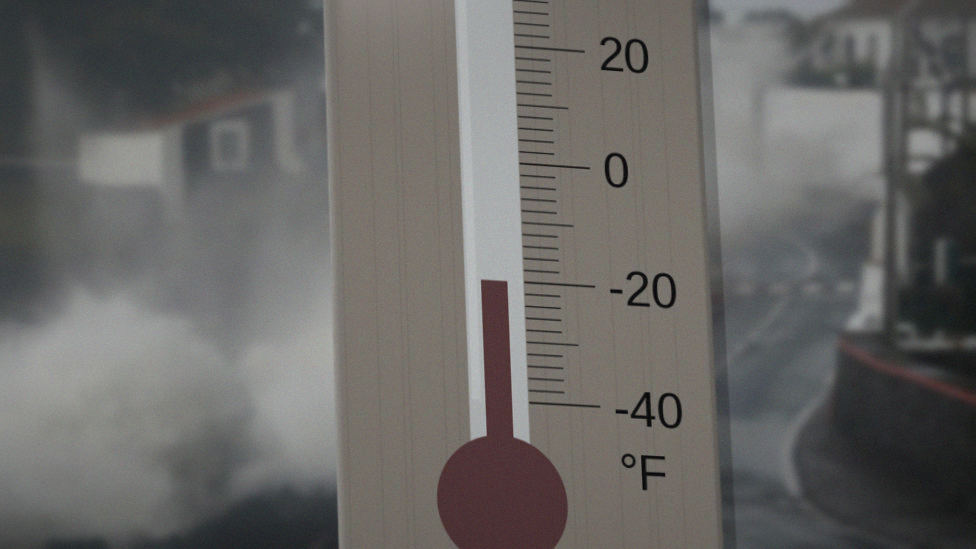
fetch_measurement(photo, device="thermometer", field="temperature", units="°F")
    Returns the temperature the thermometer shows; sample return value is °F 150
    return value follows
°F -20
